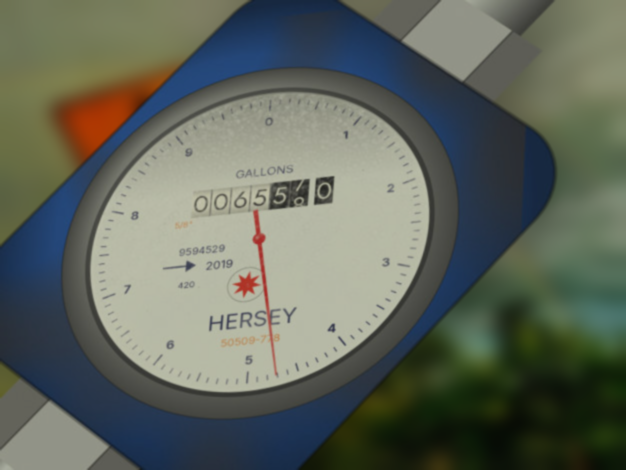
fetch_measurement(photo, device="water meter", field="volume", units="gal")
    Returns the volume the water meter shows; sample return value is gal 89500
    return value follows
gal 65574.7
